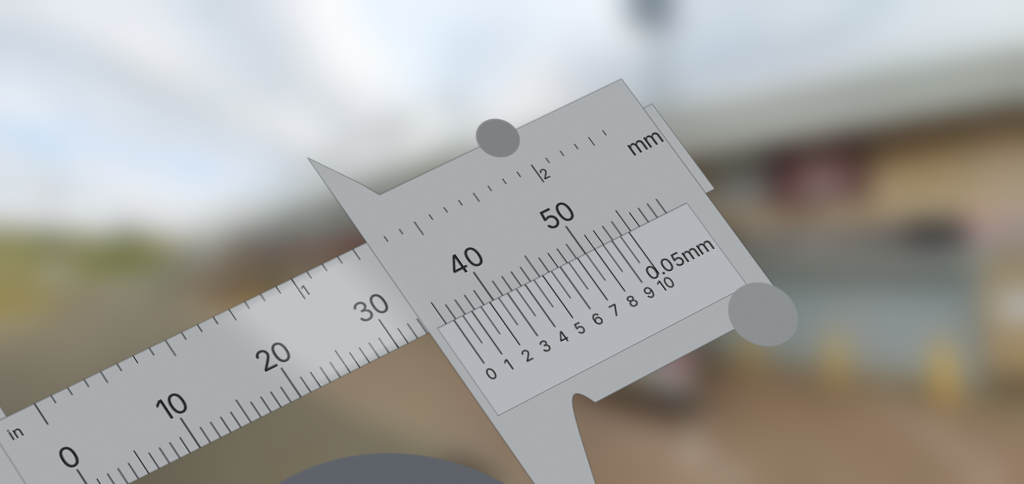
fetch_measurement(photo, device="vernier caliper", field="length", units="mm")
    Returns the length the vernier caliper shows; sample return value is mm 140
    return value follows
mm 35.8
